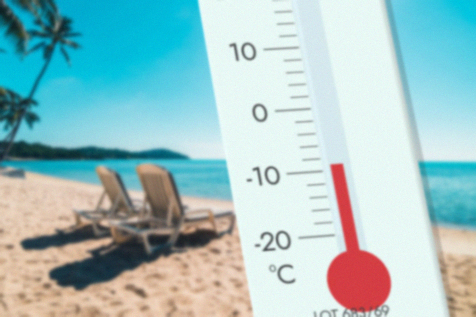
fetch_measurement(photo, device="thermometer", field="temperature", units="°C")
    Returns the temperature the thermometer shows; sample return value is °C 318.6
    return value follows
°C -9
